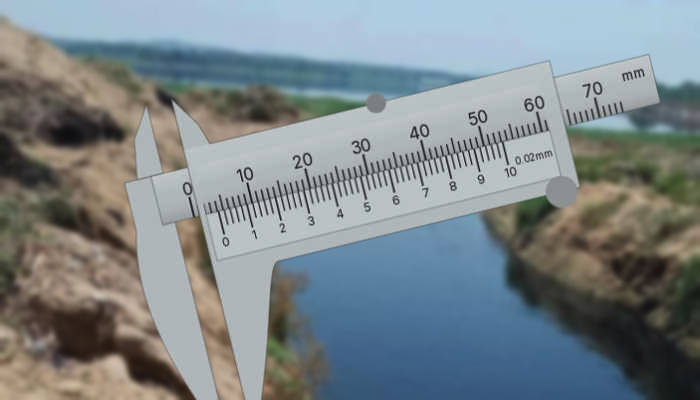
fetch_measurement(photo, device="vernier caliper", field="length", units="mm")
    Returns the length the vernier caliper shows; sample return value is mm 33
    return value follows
mm 4.2
